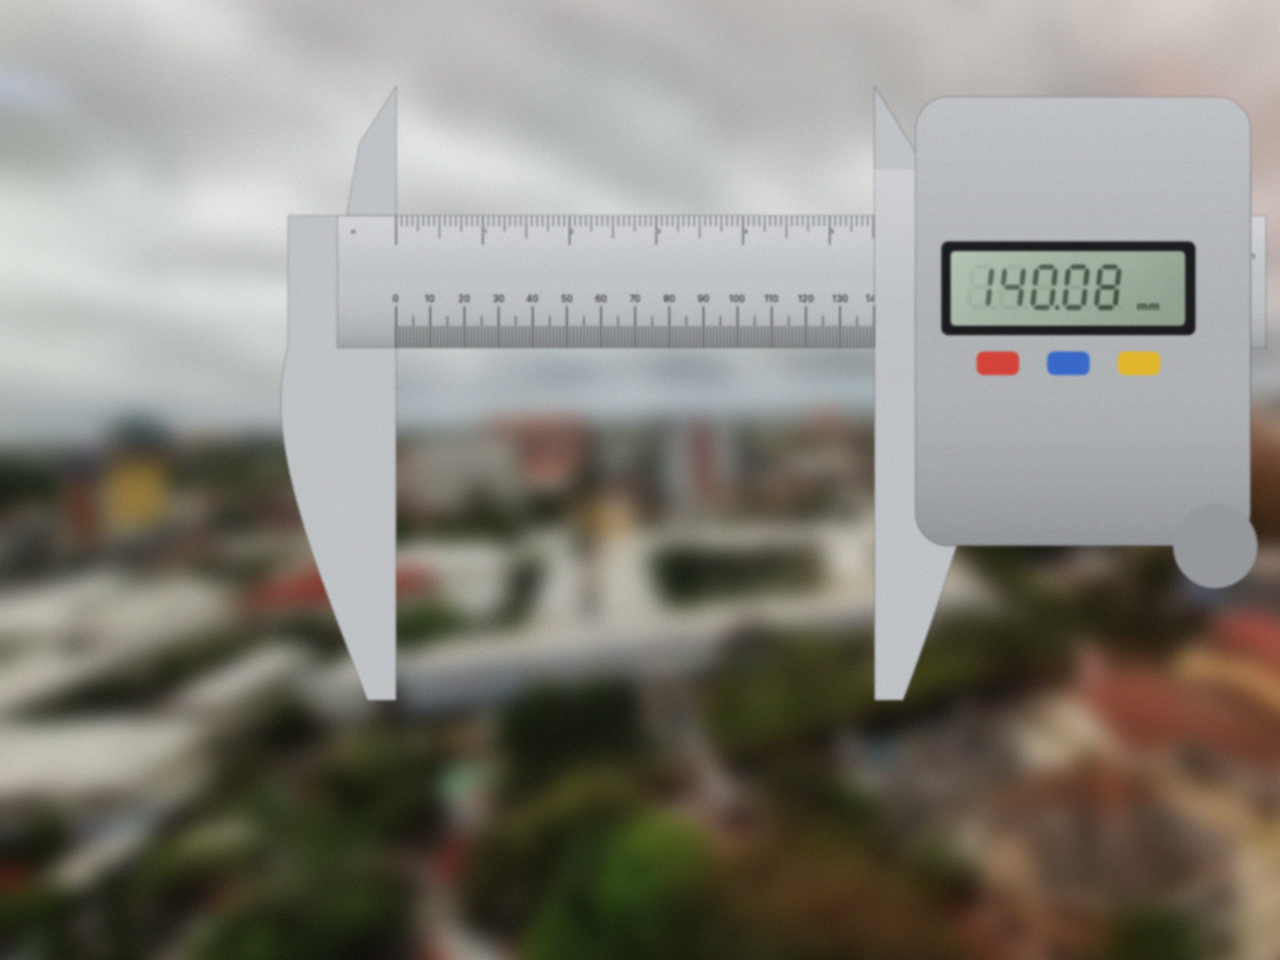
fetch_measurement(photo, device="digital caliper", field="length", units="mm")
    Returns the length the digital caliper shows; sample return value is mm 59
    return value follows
mm 140.08
